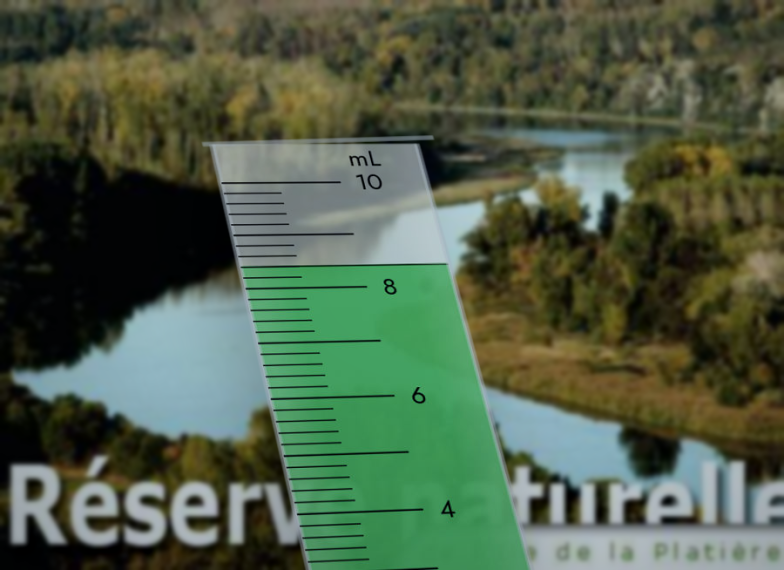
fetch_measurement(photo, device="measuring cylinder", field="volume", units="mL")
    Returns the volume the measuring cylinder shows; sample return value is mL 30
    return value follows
mL 8.4
